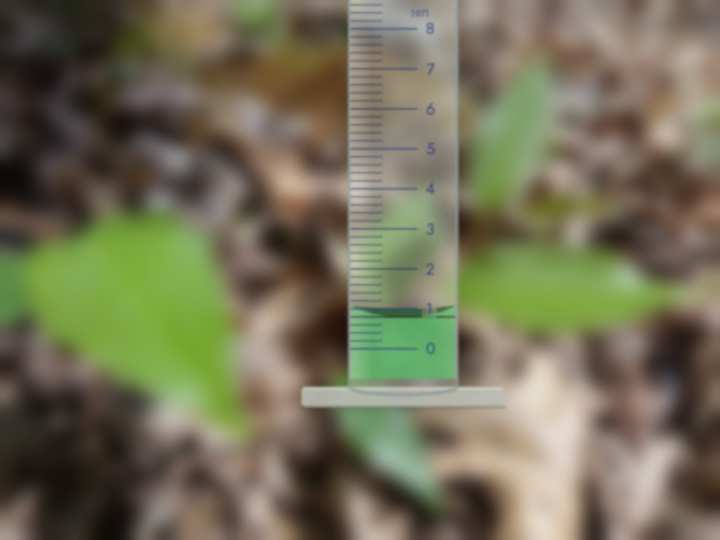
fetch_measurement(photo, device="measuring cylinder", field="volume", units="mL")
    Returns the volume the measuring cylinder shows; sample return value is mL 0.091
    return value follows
mL 0.8
